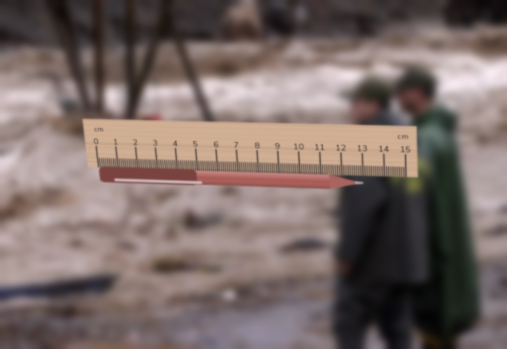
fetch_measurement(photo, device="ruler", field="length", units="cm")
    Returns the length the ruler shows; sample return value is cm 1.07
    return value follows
cm 13
